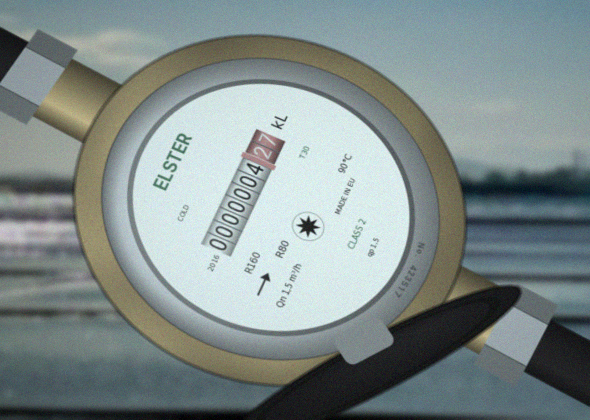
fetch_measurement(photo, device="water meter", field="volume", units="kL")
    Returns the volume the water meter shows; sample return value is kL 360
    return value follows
kL 4.27
